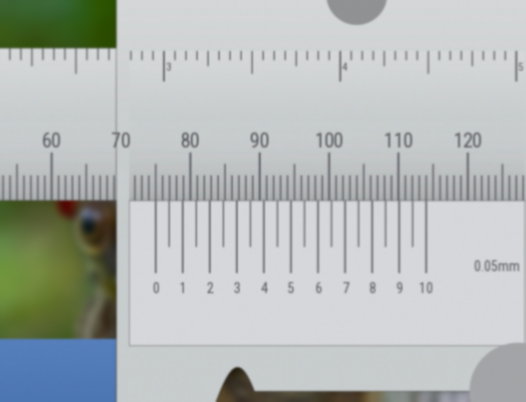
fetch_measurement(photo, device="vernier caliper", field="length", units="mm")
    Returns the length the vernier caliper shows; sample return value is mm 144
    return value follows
mm 75.0
